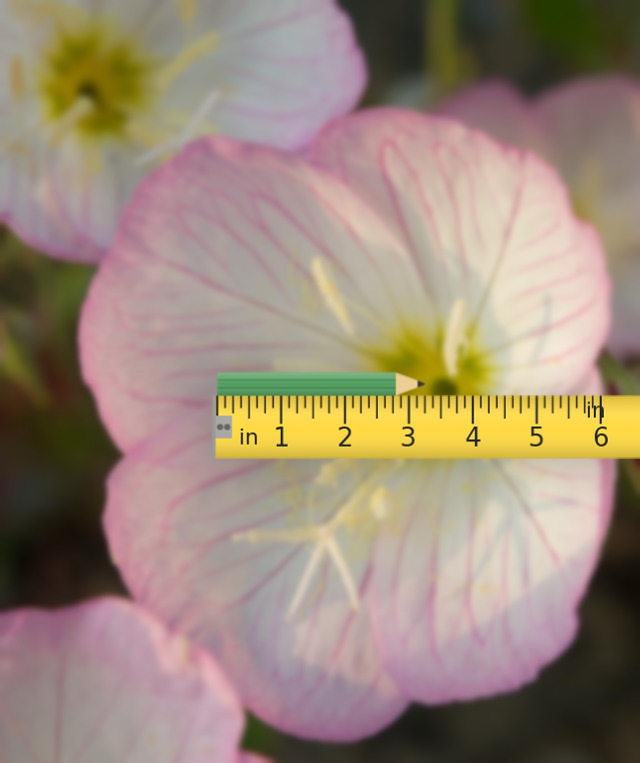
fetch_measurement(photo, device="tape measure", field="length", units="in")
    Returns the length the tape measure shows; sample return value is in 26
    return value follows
in 3.25
